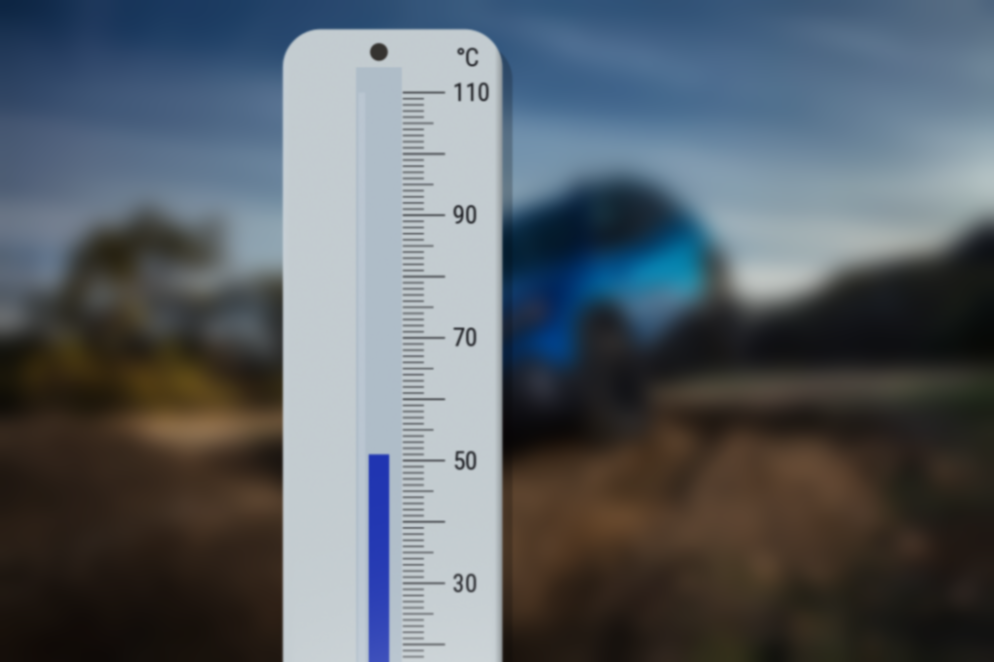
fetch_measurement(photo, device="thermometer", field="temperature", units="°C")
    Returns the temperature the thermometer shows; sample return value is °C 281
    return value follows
°C 51
